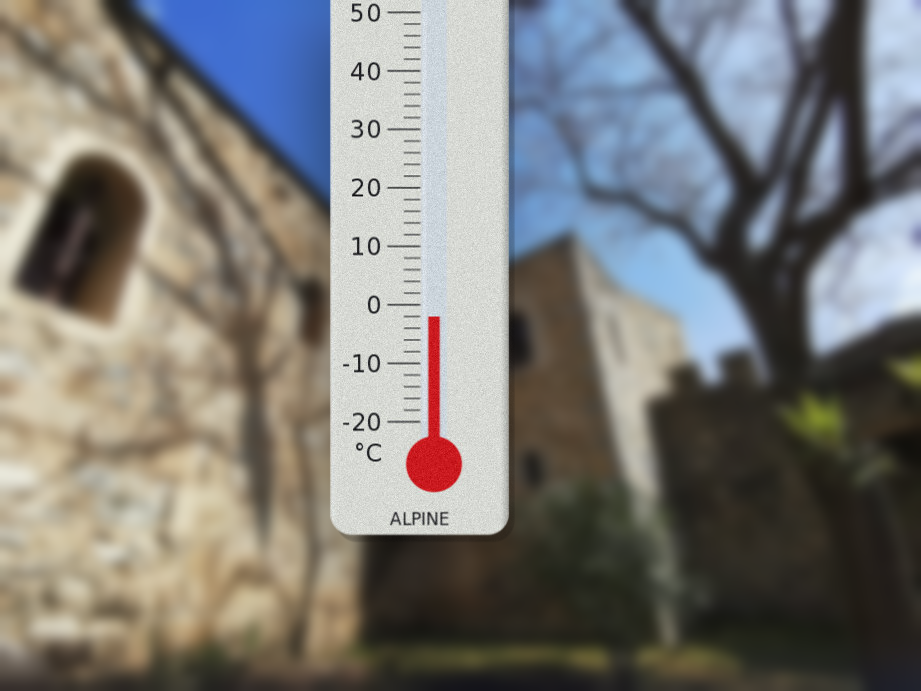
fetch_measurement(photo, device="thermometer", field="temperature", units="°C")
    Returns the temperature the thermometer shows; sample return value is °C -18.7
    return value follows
°C -2
